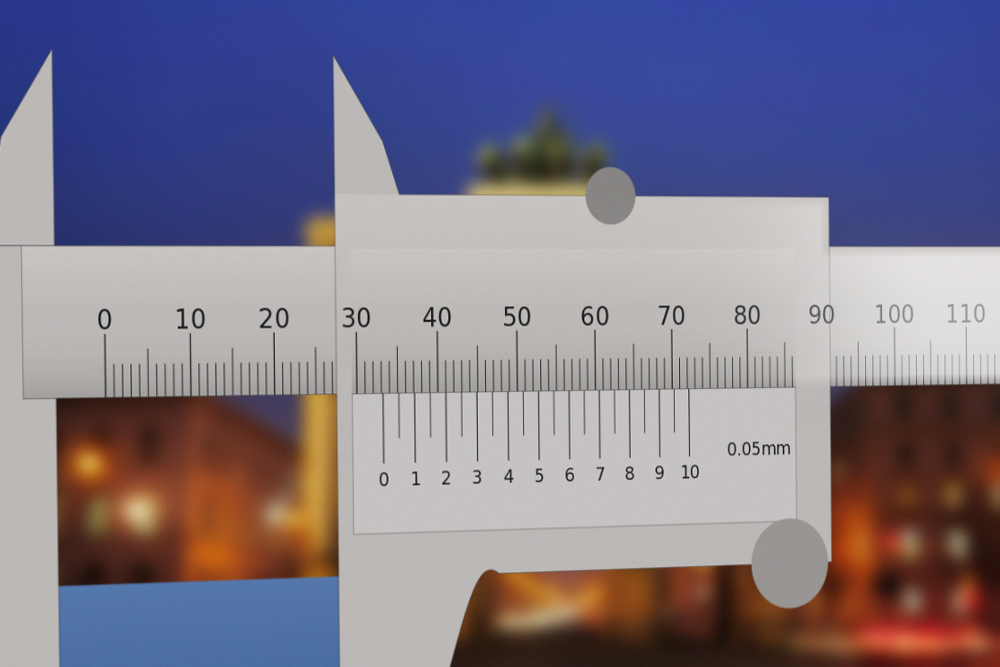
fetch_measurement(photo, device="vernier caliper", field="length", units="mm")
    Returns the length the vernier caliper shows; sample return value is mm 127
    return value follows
mm 33.2
